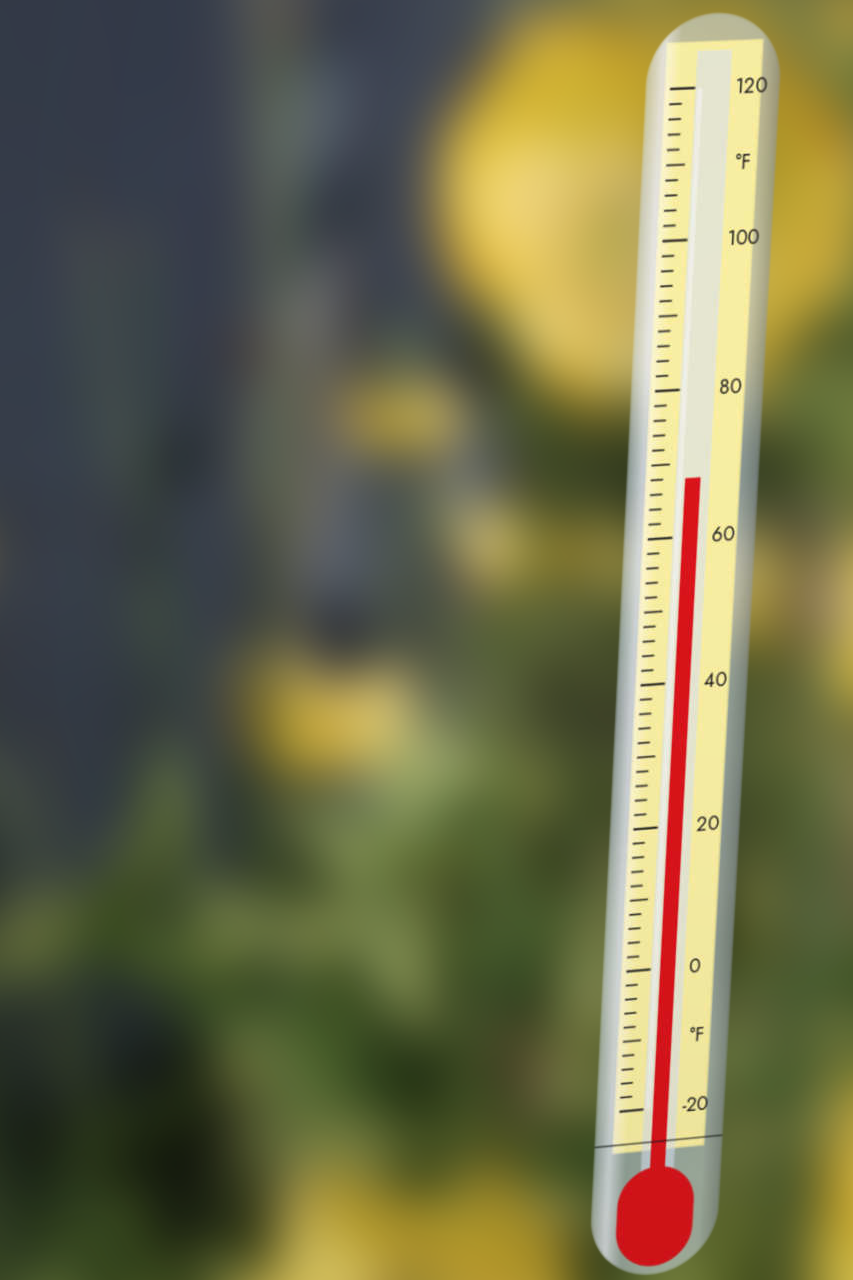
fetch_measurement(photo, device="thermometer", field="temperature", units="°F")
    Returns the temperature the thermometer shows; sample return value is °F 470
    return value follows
°F 68
